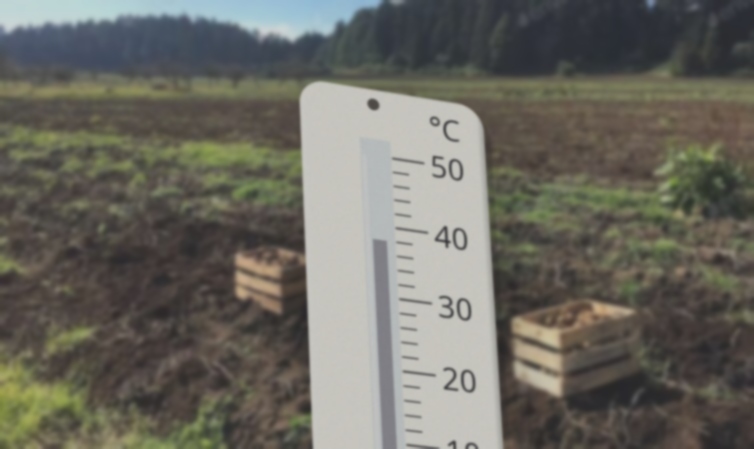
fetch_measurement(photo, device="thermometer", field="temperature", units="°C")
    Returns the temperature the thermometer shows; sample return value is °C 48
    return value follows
°C 38
